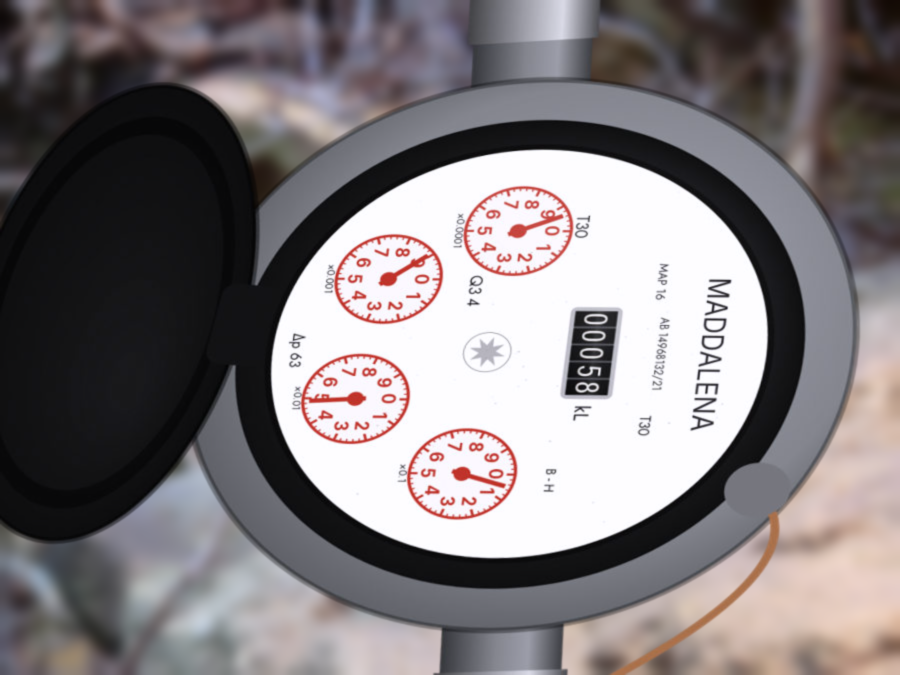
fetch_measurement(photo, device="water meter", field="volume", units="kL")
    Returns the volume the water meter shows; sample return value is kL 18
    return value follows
kL 58.0489
